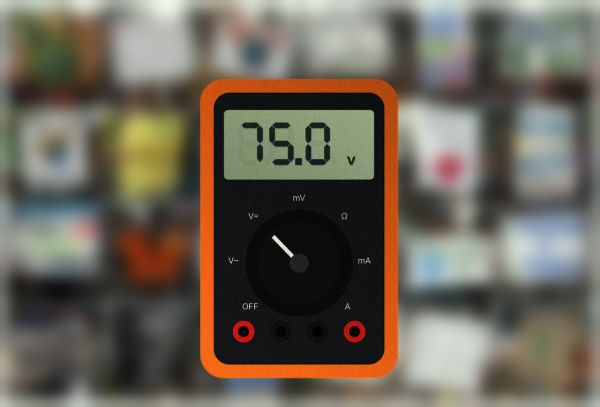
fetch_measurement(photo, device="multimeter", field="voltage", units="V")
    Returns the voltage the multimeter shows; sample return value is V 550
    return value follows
V 75.0
